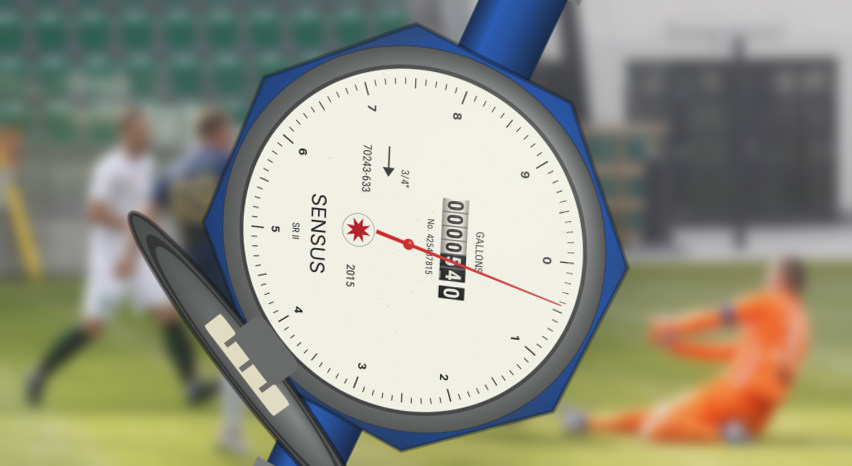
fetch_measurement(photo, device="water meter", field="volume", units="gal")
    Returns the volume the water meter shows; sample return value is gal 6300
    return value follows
gal 540.4
